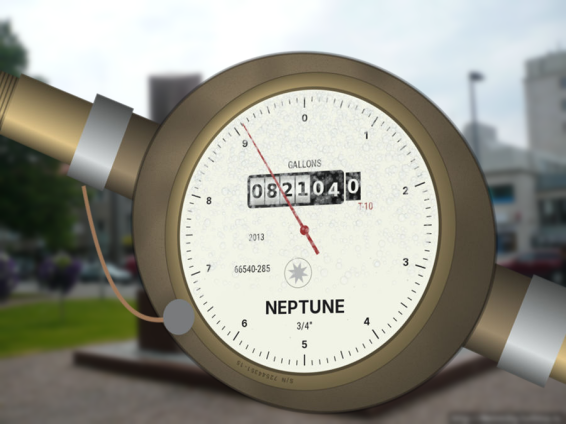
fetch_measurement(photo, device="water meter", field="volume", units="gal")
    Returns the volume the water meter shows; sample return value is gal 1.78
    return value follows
gal 821039.1
